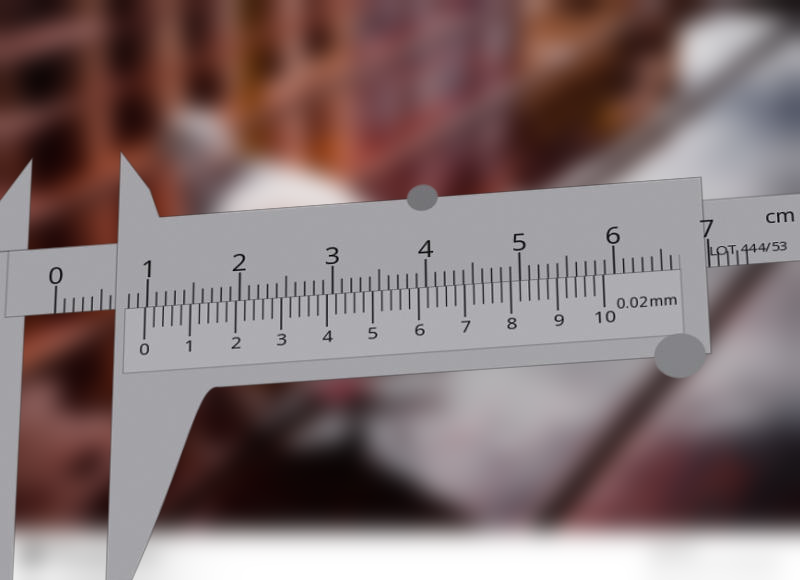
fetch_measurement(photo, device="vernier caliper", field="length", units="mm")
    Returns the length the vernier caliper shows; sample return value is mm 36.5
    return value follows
mm 9.8
